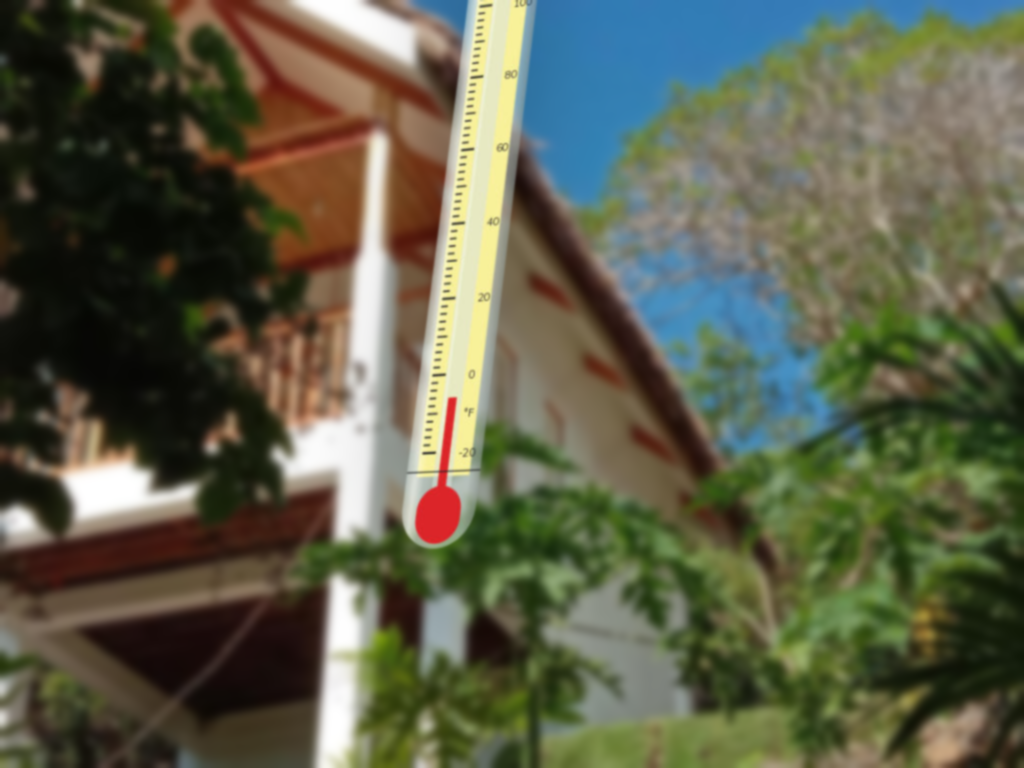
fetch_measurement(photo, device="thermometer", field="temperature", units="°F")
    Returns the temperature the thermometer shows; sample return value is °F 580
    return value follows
°F -6
